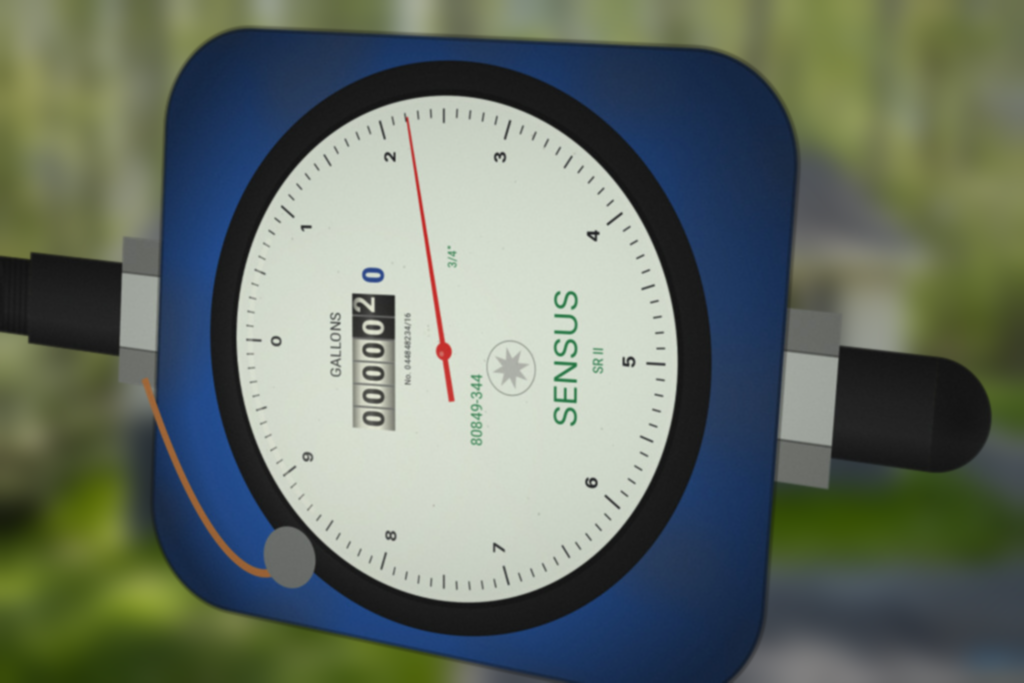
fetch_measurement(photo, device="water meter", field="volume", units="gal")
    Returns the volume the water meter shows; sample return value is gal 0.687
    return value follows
gal 22.2
